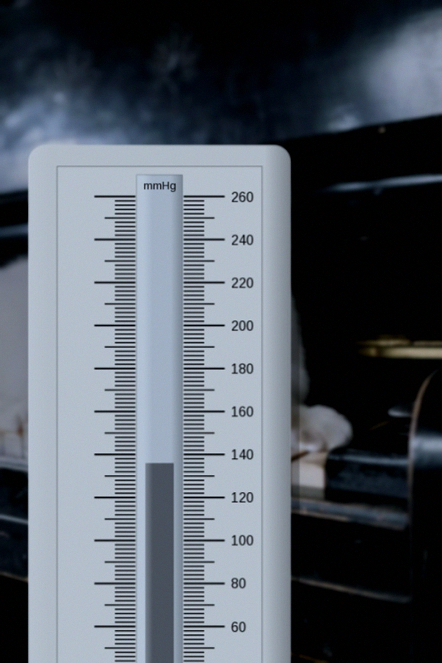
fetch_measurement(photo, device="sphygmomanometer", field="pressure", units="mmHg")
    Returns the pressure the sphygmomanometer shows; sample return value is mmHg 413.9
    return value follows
mmHg 136
